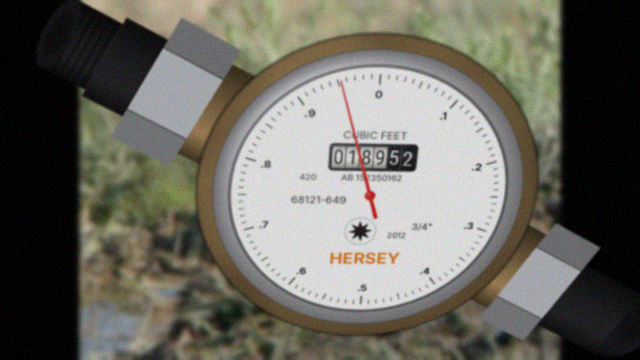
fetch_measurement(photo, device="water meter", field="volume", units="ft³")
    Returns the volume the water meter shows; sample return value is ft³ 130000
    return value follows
ft³ 18951.95
